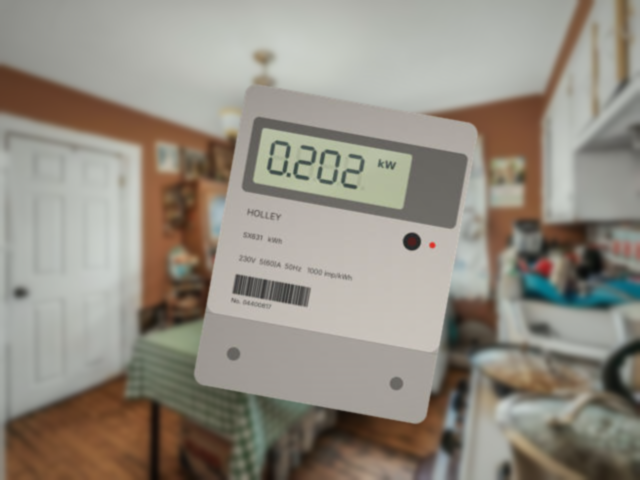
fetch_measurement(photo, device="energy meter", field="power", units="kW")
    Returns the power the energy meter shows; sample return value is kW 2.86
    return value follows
kW 0.202
